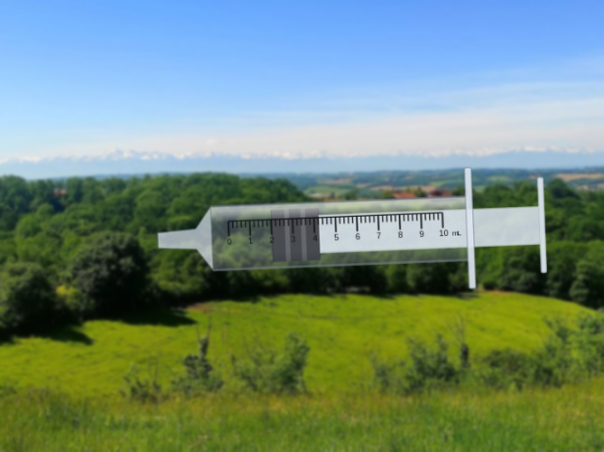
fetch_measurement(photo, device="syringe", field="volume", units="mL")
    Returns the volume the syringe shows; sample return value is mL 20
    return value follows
mL 2
